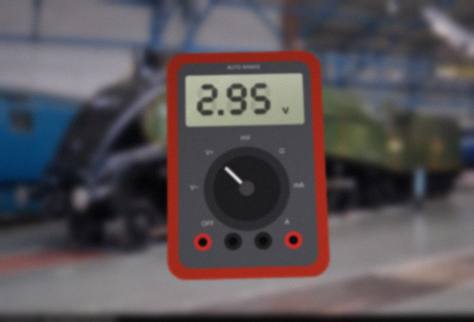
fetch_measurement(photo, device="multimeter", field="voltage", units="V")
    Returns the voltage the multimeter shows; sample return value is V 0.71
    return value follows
V 2.95
